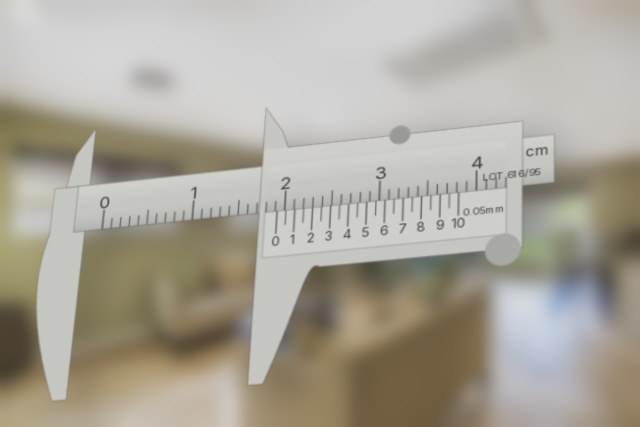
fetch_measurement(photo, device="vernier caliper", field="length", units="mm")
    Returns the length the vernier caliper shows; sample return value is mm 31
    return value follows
mm 19.2
